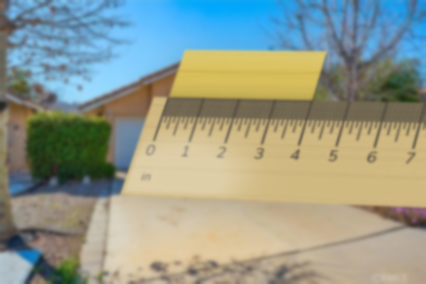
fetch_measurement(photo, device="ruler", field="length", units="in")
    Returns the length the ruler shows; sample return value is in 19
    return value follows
in 4
